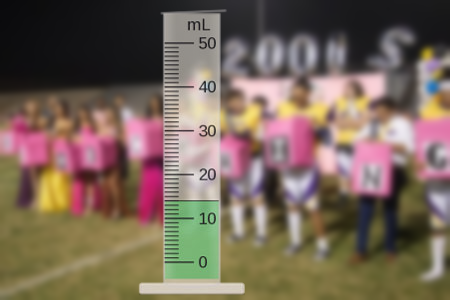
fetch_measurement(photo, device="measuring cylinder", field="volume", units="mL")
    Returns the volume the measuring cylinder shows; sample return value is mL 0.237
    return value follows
mL 14
